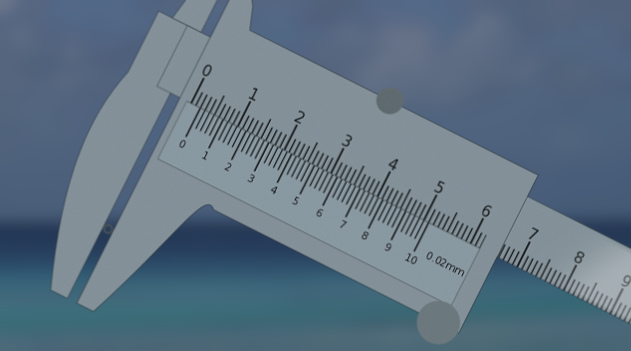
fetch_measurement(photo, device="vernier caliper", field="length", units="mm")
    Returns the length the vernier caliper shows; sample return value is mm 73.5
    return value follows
mm 2.0
